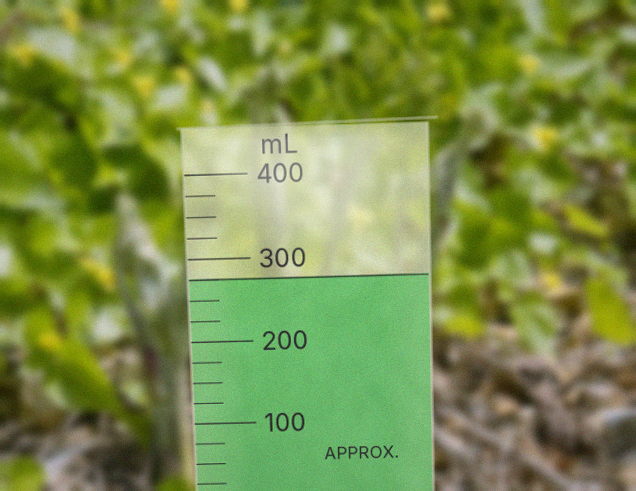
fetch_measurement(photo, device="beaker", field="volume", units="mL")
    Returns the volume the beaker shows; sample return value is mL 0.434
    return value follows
mL 275
